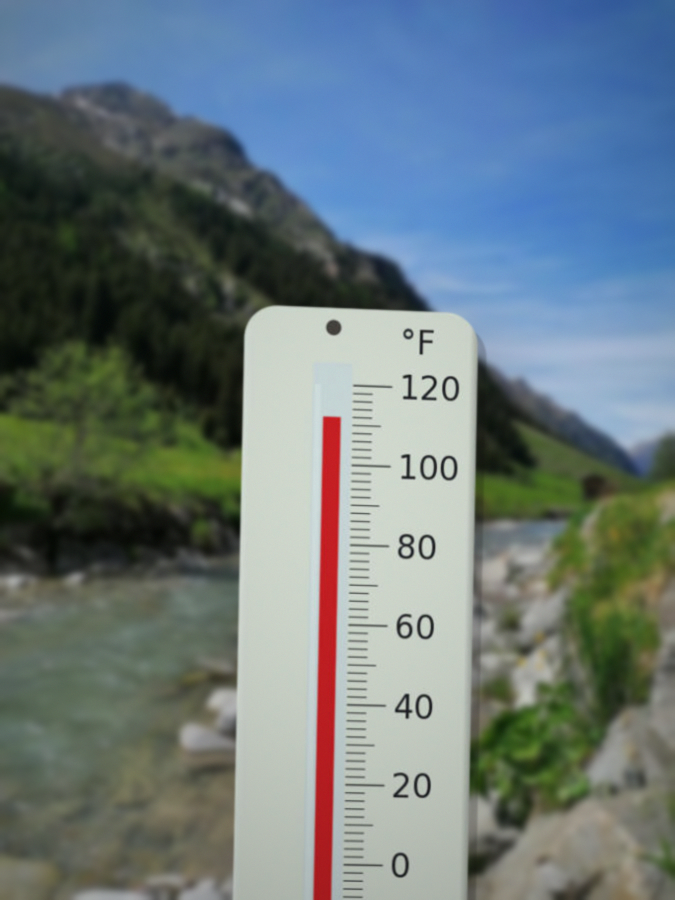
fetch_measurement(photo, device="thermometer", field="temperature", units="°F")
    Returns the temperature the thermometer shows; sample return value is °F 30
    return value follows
°F 112
